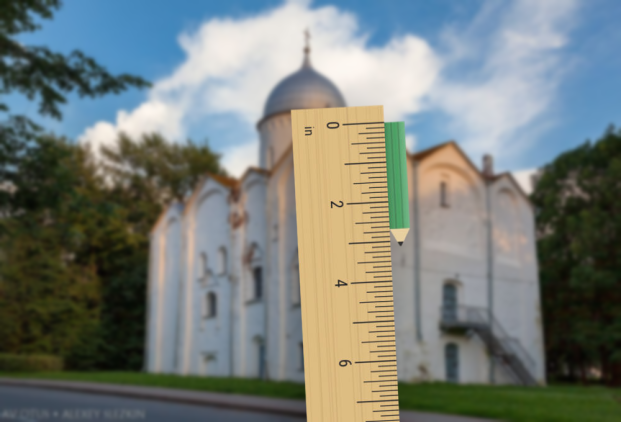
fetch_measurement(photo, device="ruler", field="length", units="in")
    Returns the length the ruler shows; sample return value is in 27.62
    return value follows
in 3.125
